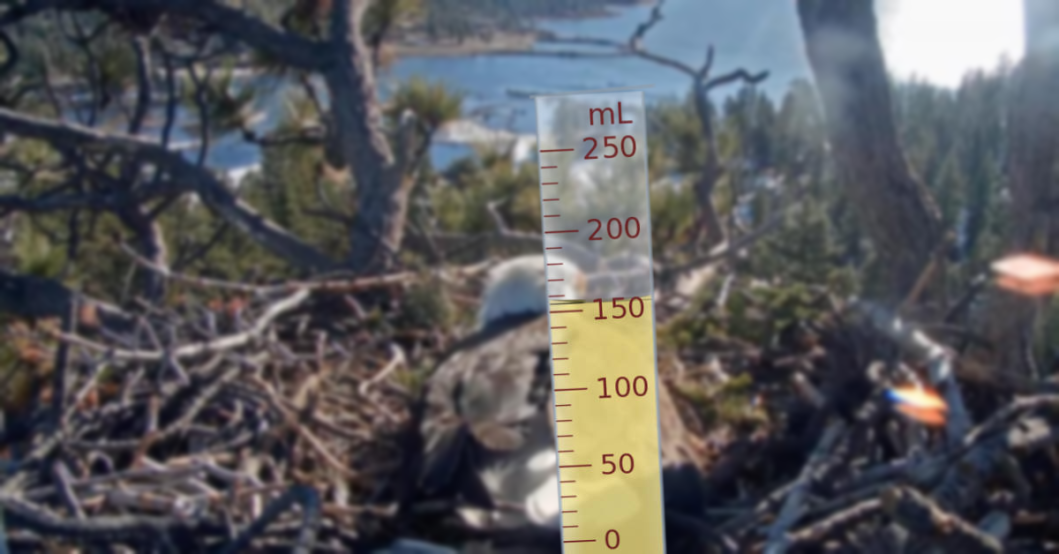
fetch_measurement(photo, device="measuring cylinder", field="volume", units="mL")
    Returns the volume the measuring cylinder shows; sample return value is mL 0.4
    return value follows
mL 155
